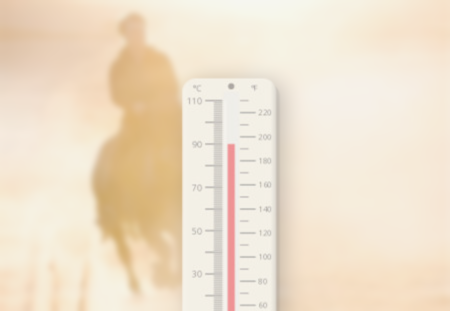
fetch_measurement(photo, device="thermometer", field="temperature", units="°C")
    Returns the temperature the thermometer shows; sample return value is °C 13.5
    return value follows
°C 90
